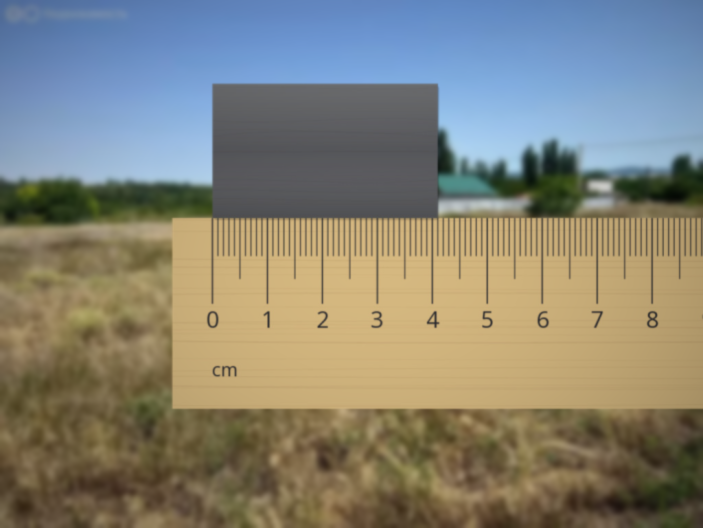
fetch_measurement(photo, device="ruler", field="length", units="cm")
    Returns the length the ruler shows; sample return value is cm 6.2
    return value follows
cm 4.1
